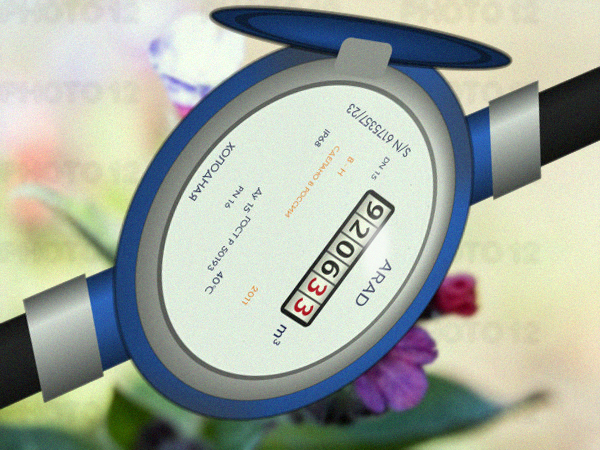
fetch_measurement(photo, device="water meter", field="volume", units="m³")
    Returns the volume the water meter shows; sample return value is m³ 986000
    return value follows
m³ 9206.33
